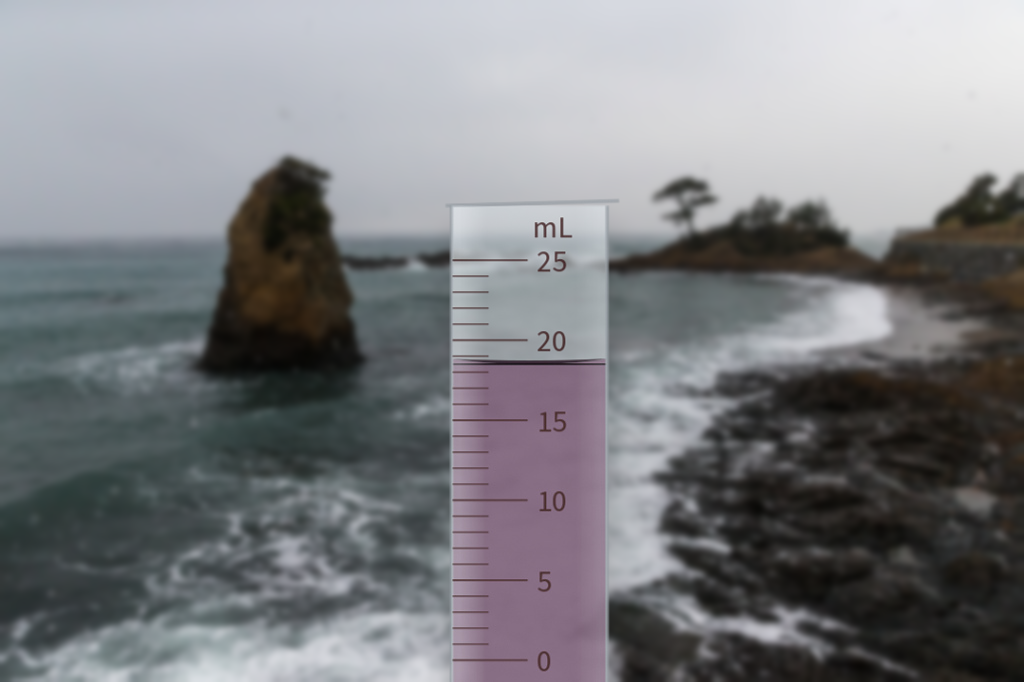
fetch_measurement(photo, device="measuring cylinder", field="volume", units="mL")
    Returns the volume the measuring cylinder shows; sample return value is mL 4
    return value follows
mL 18.5
